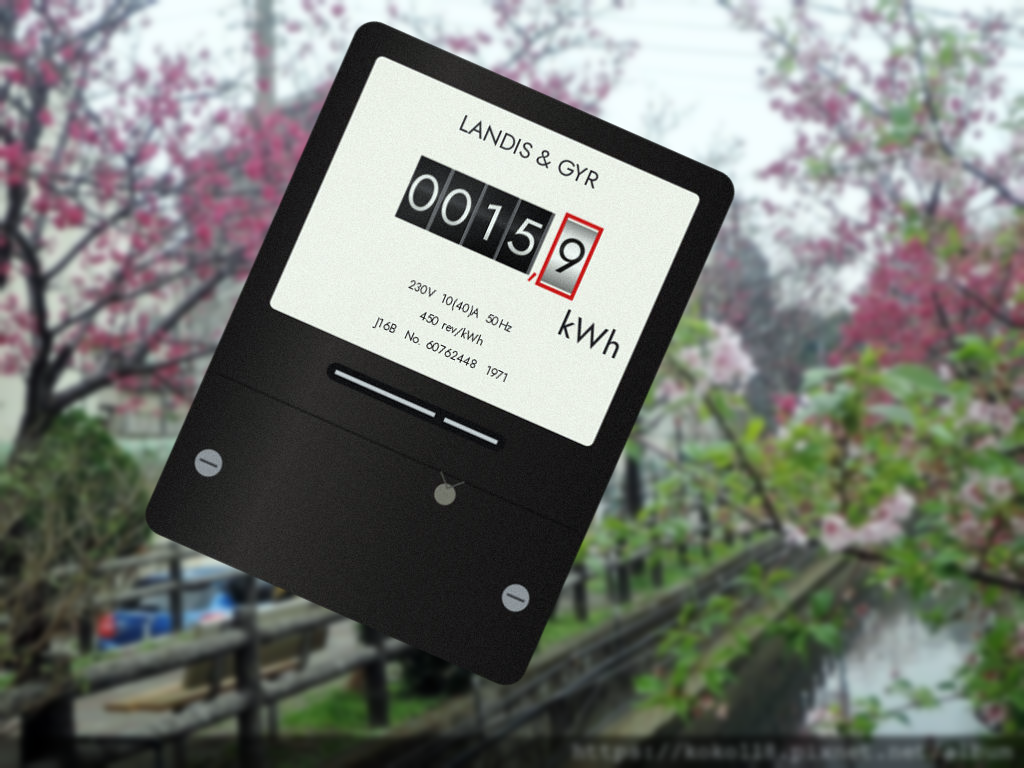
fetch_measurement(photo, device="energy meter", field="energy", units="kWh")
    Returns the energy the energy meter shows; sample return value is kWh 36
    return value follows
kWh 15.9
